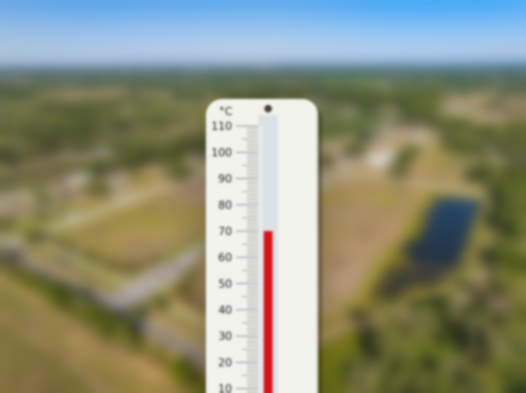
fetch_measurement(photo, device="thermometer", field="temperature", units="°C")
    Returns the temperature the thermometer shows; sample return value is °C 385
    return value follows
°C 70
